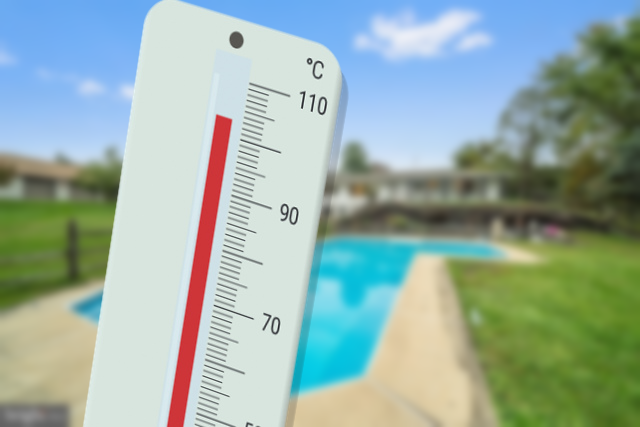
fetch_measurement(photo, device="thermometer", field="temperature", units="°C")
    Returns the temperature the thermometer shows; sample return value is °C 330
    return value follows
°C 103
